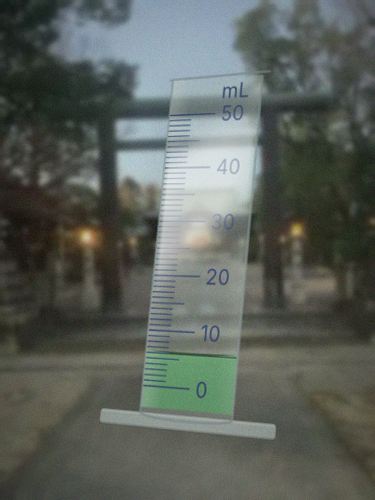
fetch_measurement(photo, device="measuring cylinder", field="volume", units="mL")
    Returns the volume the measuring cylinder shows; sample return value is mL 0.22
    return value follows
mL 6
